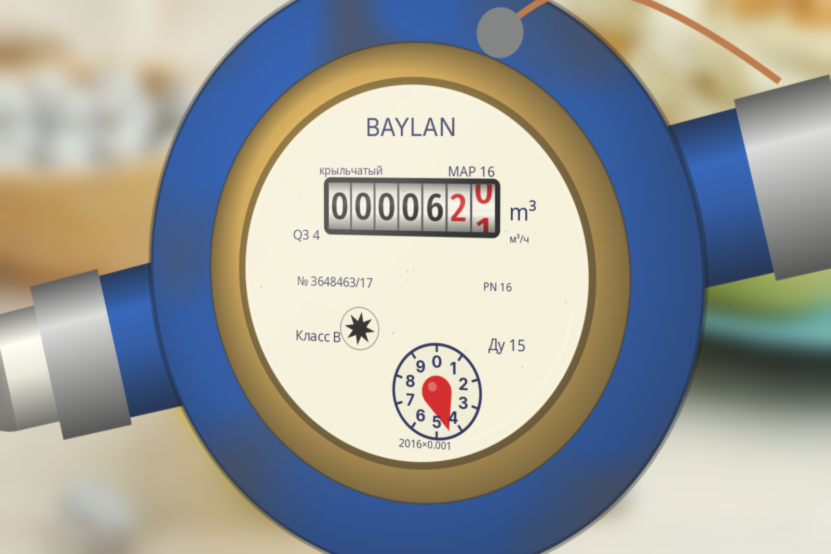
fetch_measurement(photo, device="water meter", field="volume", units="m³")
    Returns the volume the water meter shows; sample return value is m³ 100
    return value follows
m³ 6.204
